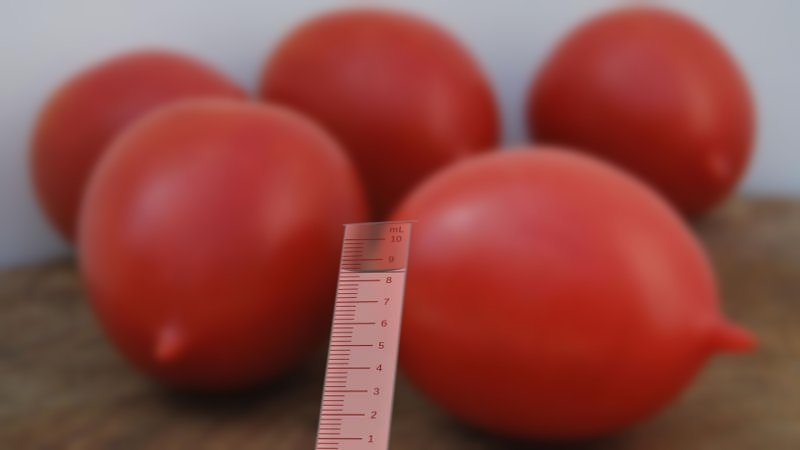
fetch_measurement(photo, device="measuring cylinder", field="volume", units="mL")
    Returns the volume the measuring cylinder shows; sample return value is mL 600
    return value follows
mL 8.4
